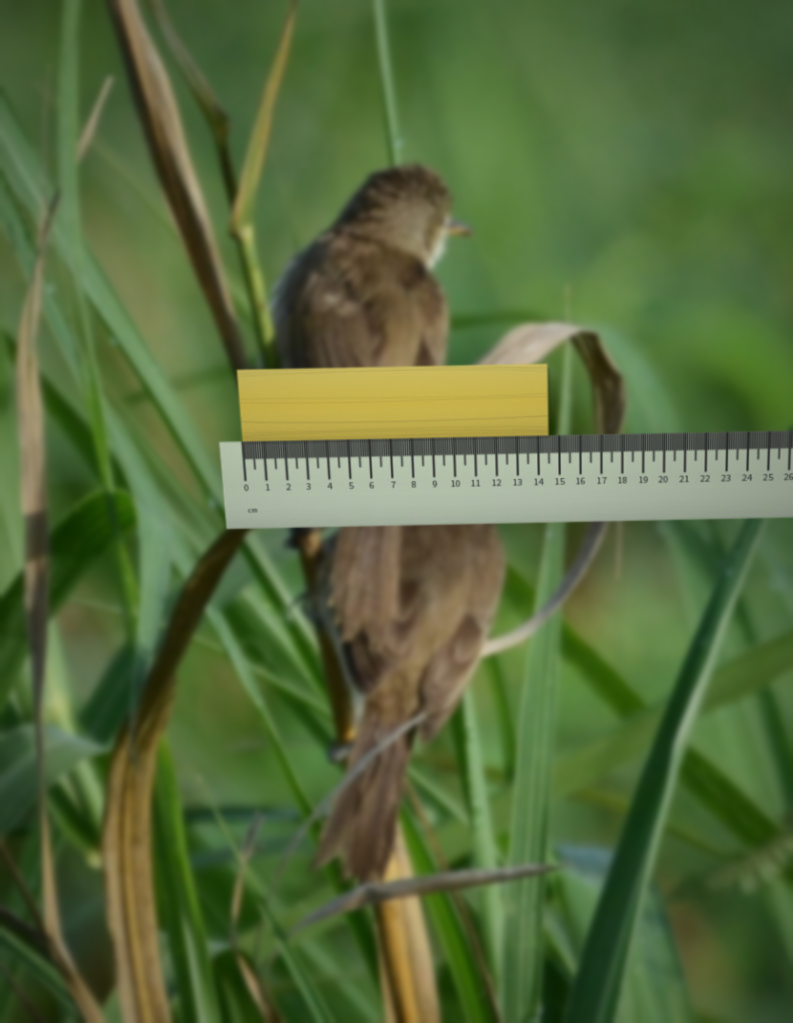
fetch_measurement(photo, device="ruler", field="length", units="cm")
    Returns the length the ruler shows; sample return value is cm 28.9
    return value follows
cm 14.5
